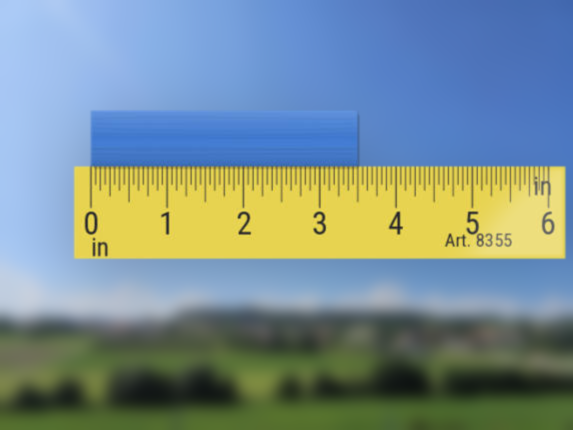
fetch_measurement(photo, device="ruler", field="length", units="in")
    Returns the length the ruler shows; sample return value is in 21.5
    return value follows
in 3.5
